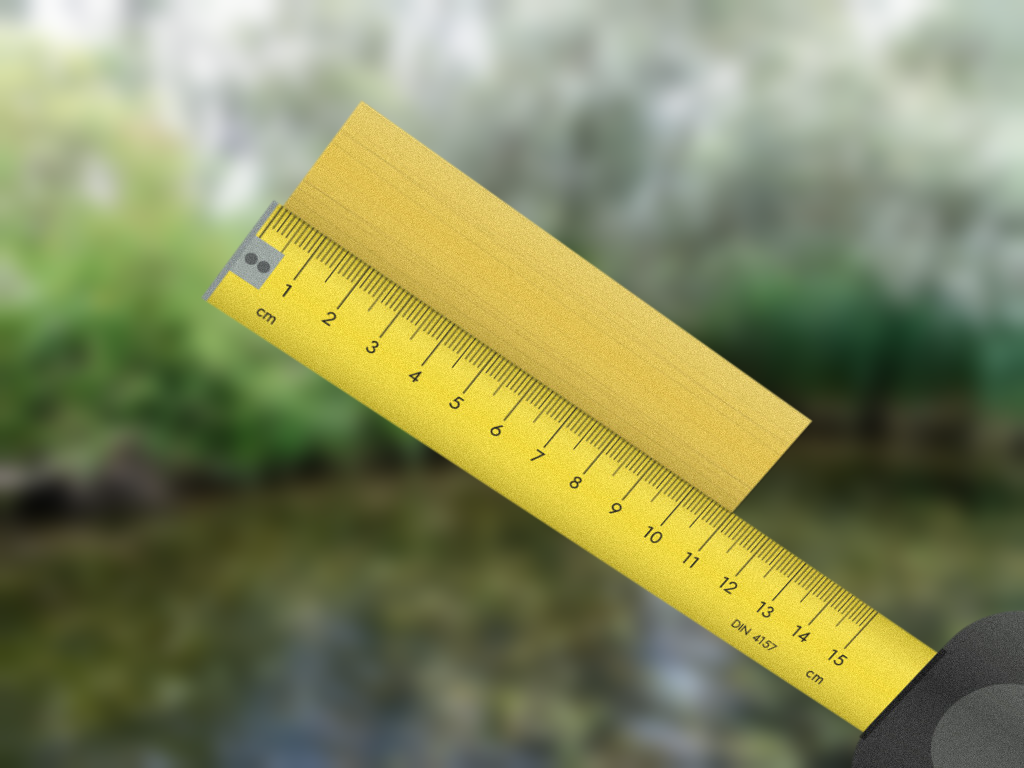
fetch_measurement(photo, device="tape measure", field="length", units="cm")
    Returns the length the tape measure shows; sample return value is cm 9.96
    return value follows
cm 11
